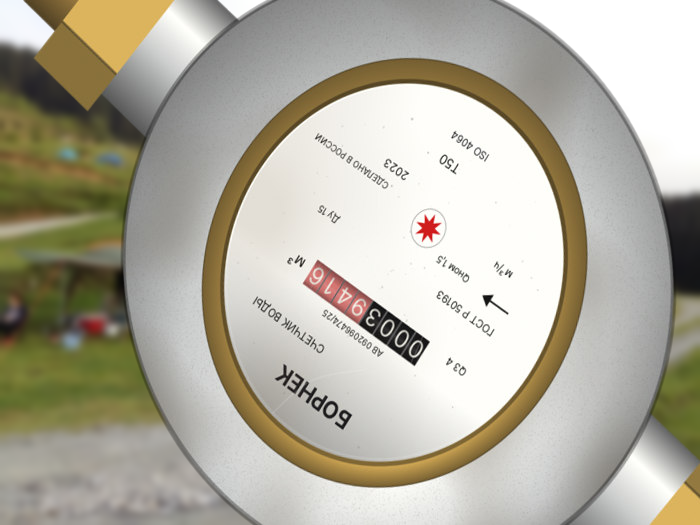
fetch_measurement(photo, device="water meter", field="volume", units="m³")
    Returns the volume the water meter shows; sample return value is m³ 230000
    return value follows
m³ 3.9416
